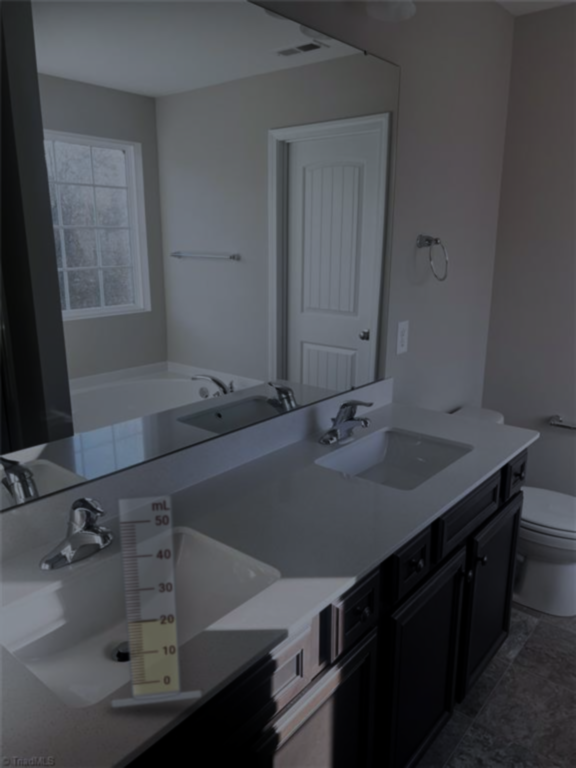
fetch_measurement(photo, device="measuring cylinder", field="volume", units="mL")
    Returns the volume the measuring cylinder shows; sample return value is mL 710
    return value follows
mL 20
